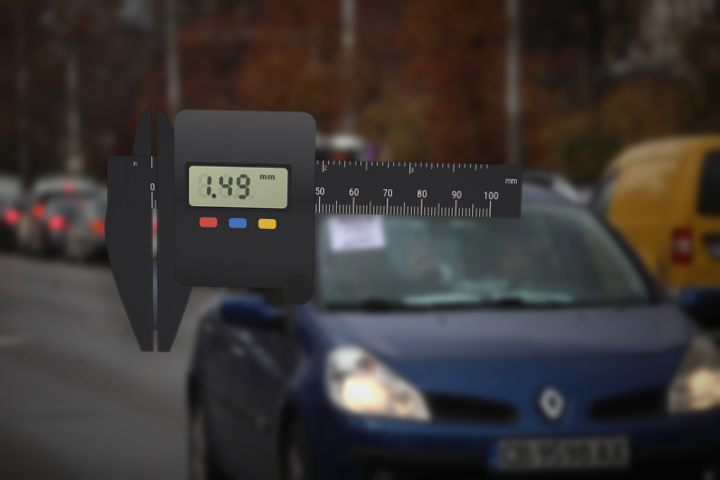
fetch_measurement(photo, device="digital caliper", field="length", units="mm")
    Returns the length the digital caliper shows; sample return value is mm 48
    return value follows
mm 1.49
